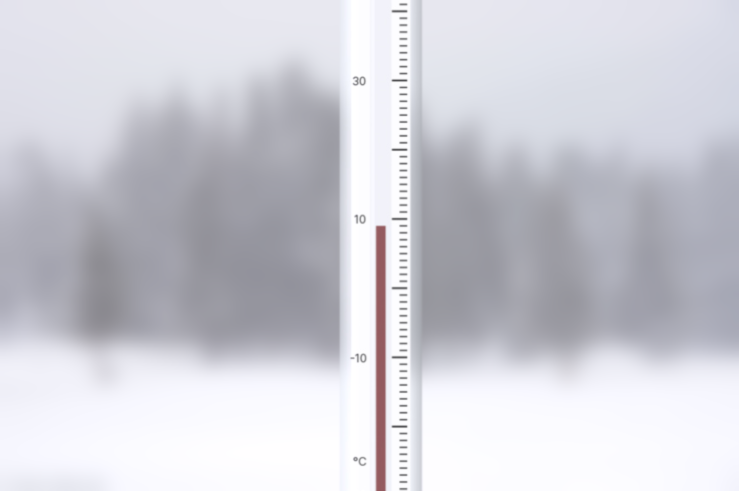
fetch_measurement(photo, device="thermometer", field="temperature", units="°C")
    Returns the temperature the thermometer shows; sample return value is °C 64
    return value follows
°C 9
